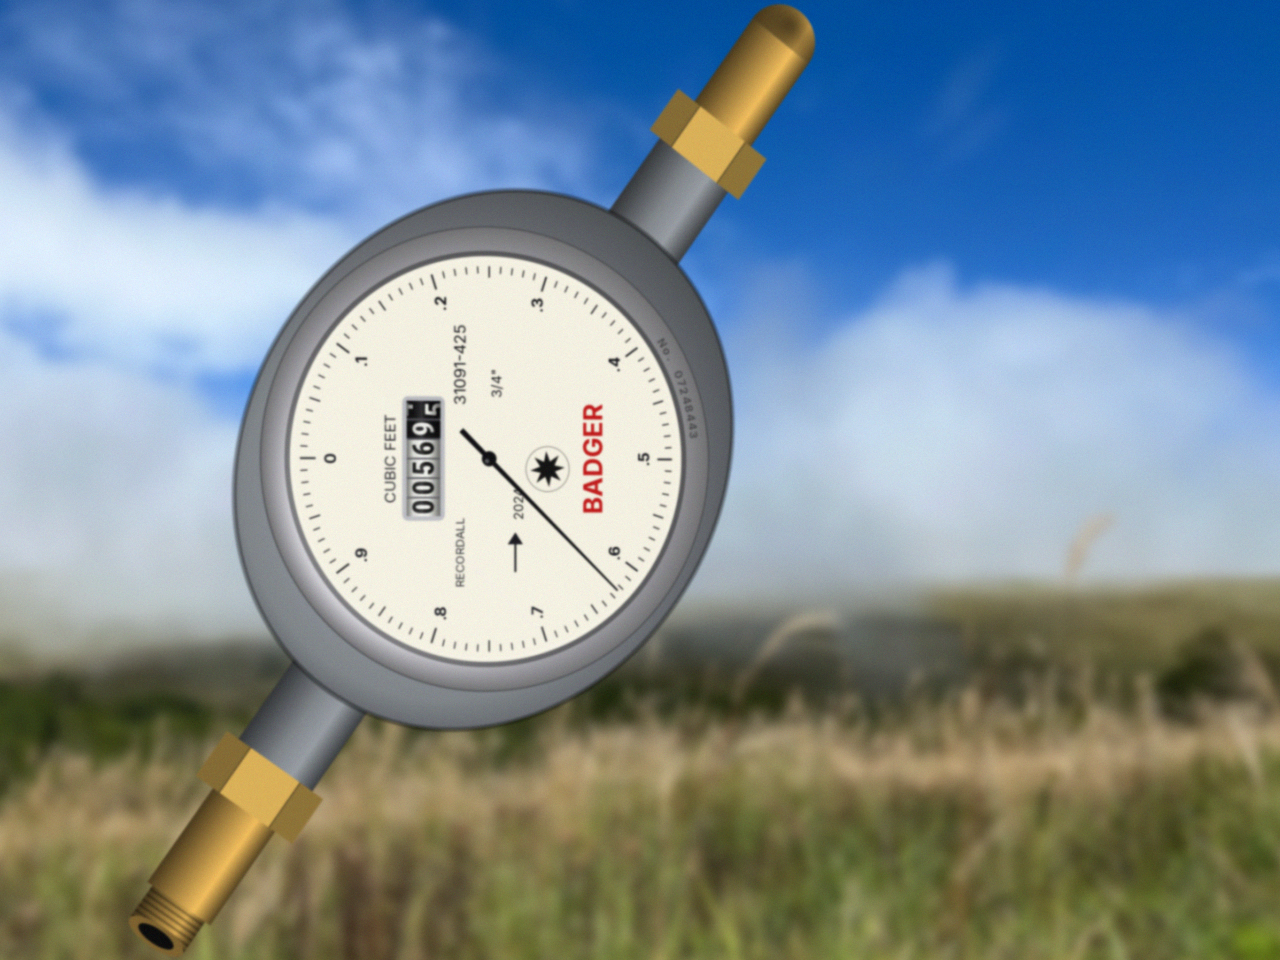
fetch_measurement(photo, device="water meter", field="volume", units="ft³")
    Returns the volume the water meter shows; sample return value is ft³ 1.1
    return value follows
ft³ 5694.62
